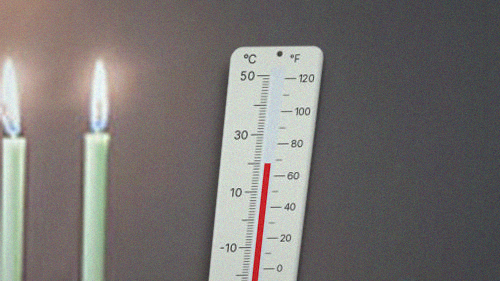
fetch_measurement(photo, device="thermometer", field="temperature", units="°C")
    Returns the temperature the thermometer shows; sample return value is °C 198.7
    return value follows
°C 20
